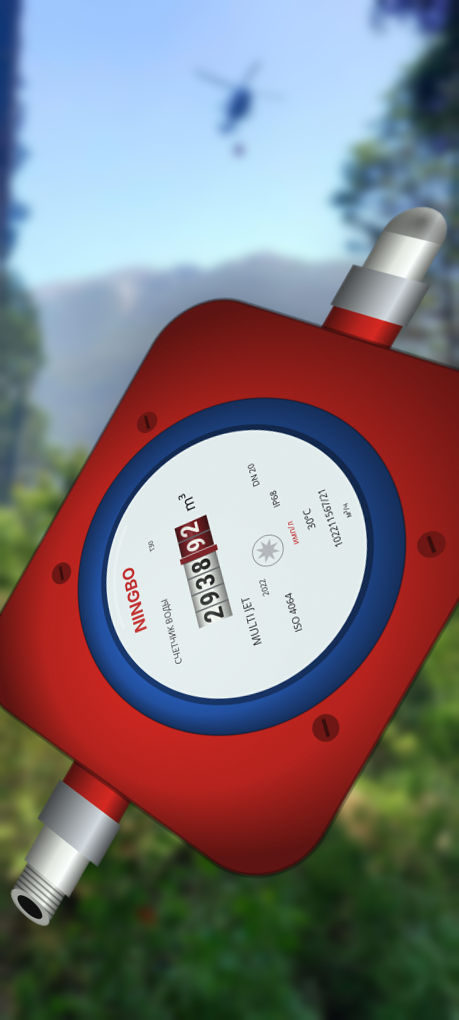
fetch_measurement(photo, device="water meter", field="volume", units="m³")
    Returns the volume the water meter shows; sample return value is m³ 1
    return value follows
m³ 2938.92
